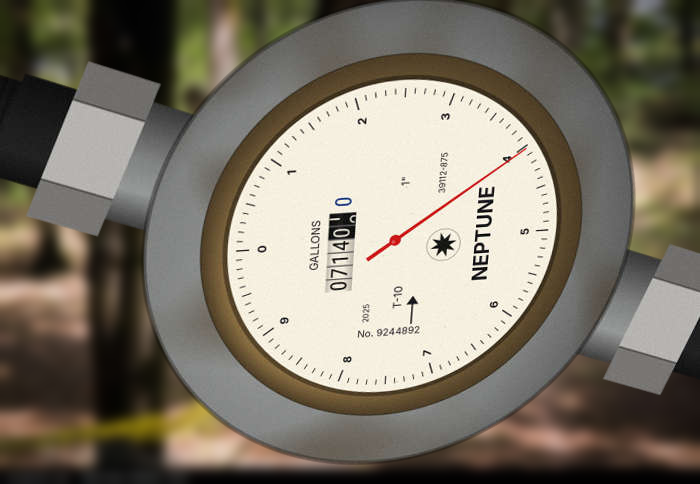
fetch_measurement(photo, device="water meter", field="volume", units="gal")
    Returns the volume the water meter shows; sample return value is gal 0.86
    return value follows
gal 714014.0
